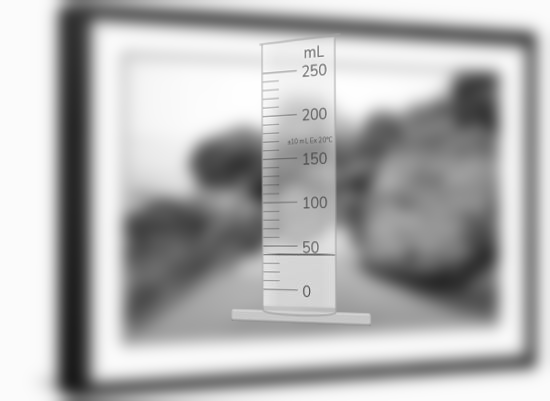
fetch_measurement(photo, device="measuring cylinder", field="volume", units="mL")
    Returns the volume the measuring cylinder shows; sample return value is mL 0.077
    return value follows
mL 40
